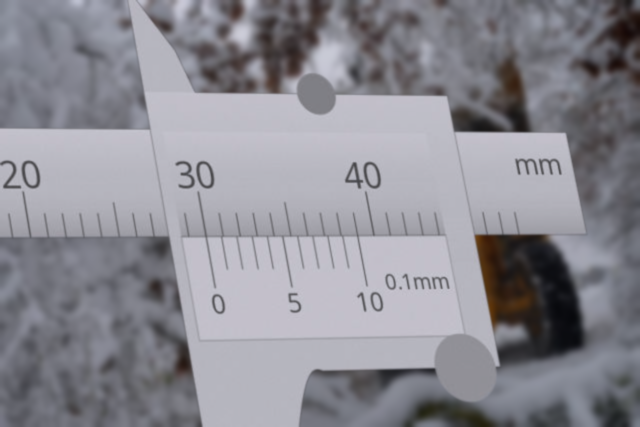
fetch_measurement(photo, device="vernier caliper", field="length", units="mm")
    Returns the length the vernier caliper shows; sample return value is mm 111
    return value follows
mm 30.0
